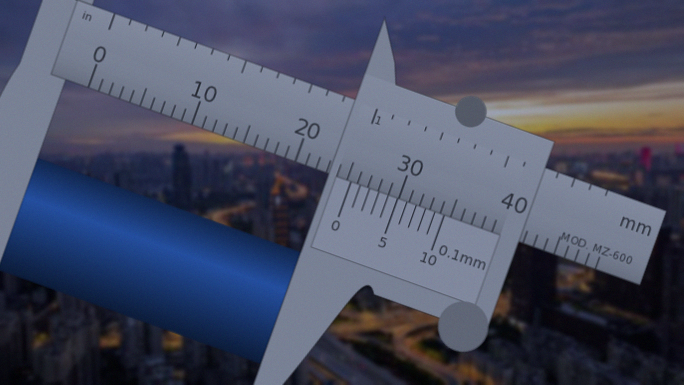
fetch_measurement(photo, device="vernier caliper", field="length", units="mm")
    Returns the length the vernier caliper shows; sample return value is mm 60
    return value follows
mm 25.4
